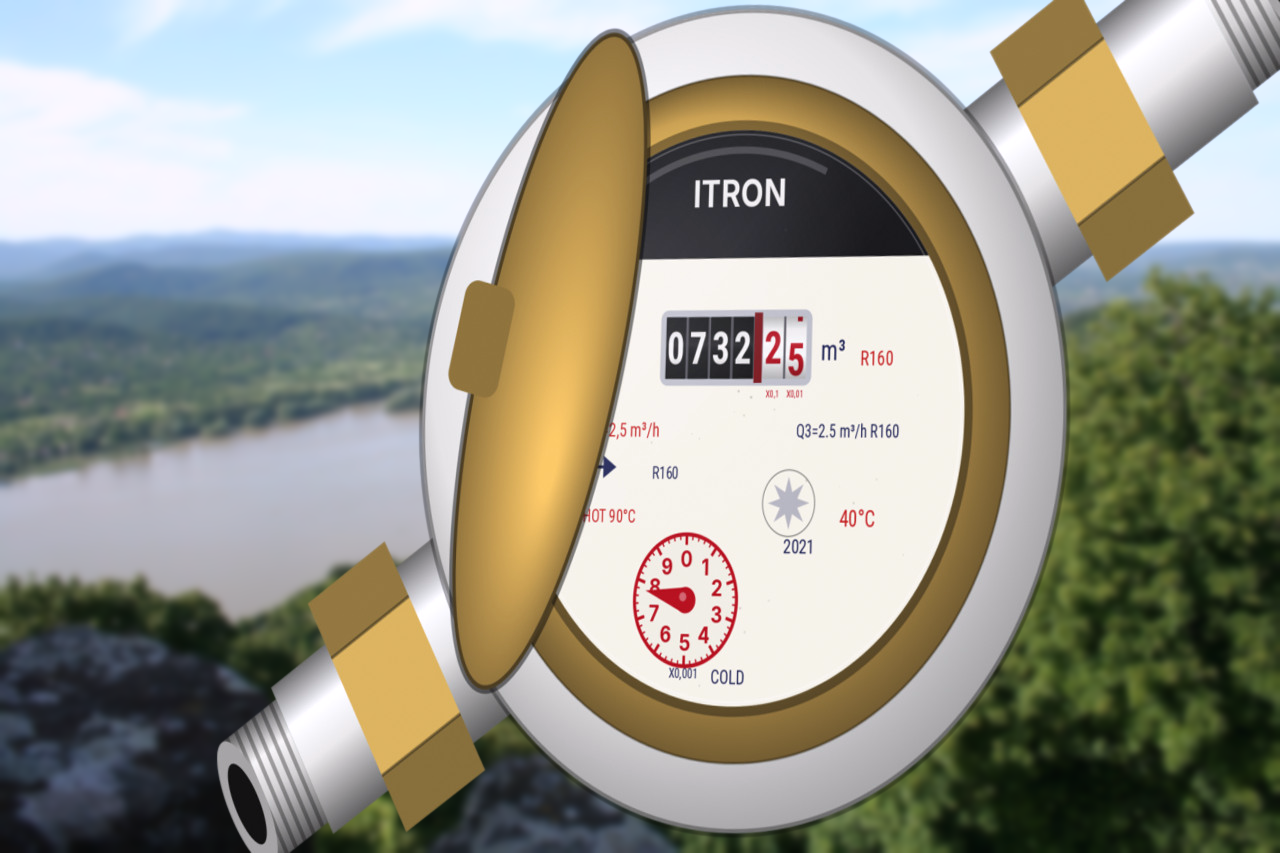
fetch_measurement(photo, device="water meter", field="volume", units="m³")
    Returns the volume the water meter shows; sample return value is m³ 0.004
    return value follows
m³ 732.247
